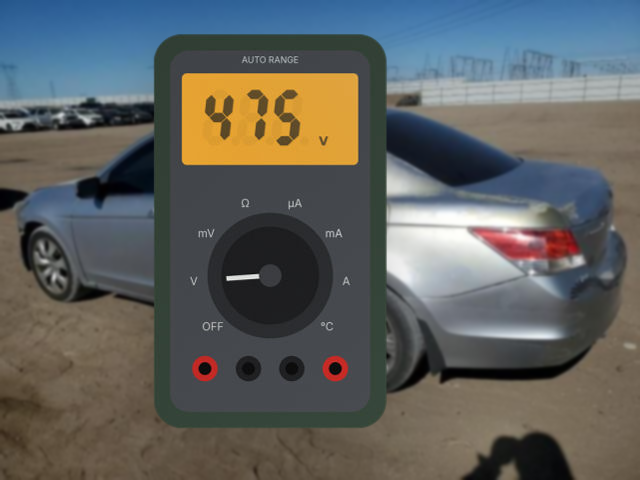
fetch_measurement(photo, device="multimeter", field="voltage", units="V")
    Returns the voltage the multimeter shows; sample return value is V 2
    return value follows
V 475
